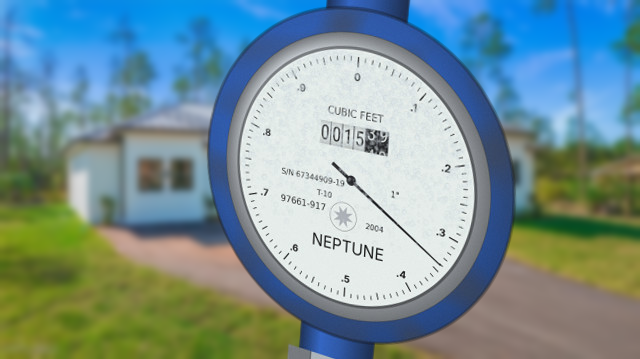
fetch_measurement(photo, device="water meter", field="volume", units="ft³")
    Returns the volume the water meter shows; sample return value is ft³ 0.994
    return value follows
ft³ 1539.34
